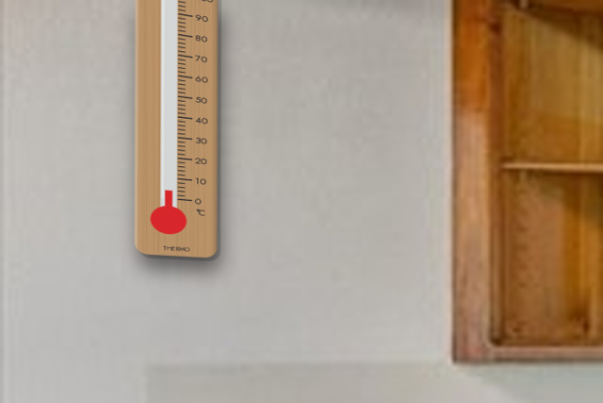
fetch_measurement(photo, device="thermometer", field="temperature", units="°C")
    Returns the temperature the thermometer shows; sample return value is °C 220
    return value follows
°C 4
